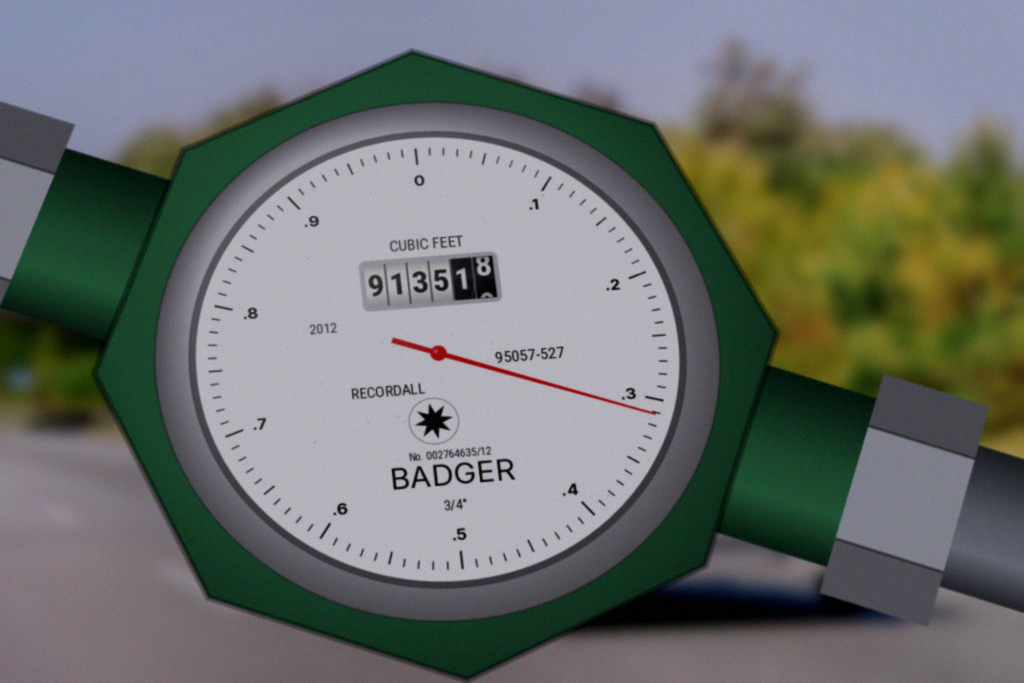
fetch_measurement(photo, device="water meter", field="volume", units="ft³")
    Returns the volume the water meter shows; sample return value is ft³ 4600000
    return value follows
ft³ 913518.31
